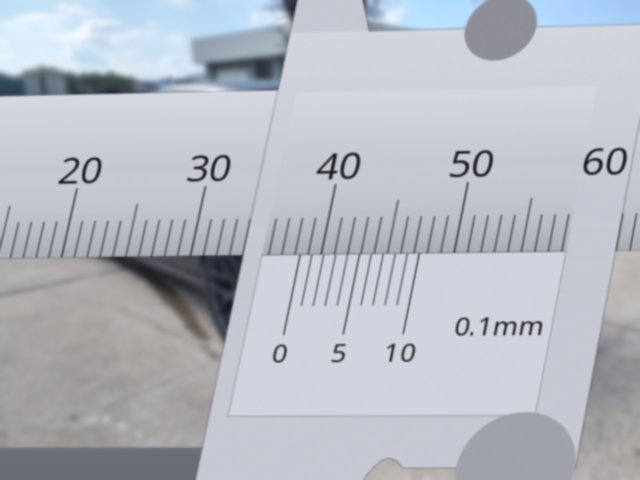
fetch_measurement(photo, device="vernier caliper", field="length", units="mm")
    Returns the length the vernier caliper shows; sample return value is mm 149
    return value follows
mm 38.4
